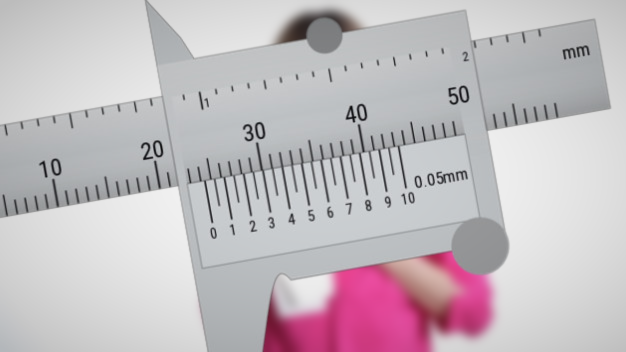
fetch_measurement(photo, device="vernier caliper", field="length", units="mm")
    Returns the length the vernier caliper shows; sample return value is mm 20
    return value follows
mm 24.4
